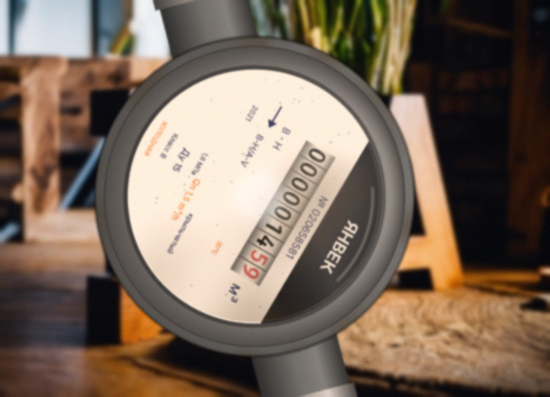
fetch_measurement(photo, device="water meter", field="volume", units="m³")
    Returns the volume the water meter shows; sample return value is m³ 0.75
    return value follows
m³ 14.59
